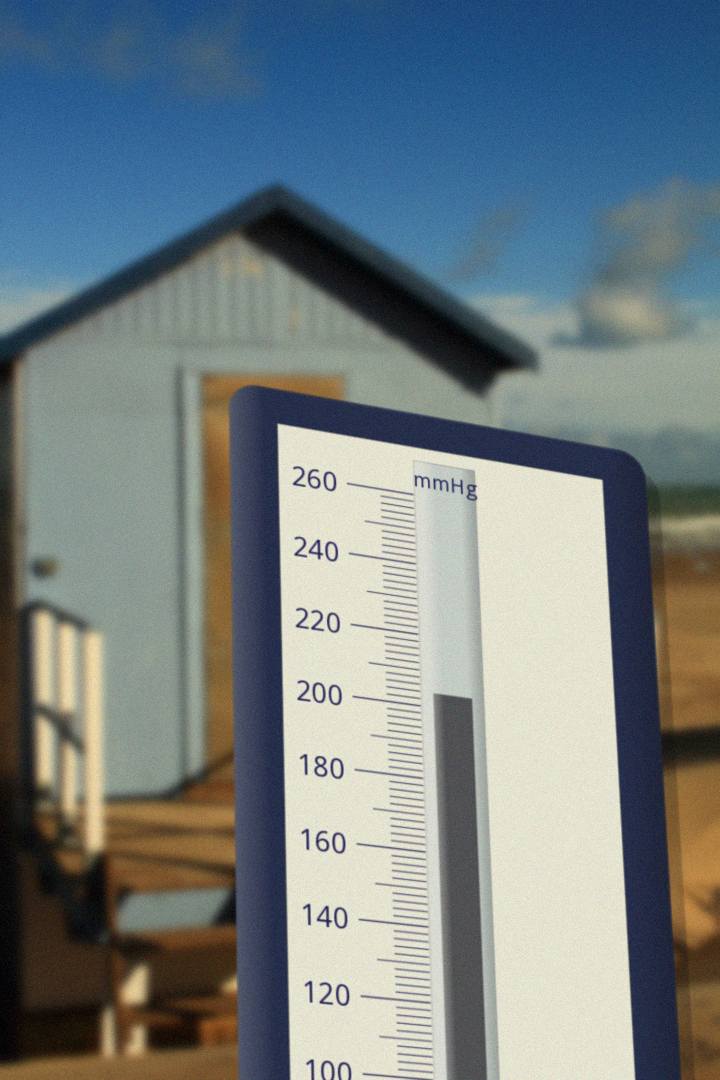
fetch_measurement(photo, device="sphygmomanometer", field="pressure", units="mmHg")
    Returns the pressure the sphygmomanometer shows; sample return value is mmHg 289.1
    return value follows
mmHg 204
